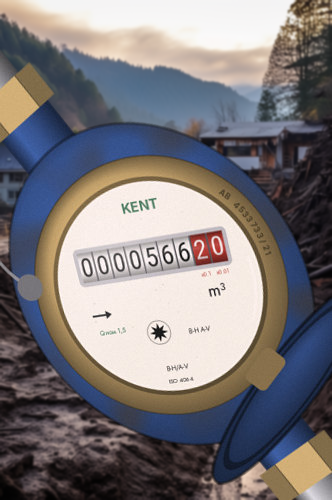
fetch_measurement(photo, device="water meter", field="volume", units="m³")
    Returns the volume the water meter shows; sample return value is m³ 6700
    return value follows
m³ 566.20
